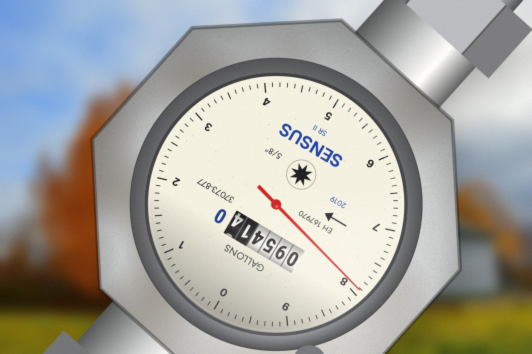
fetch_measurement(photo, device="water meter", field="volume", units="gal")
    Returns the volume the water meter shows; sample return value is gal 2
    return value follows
gal 954137.9
